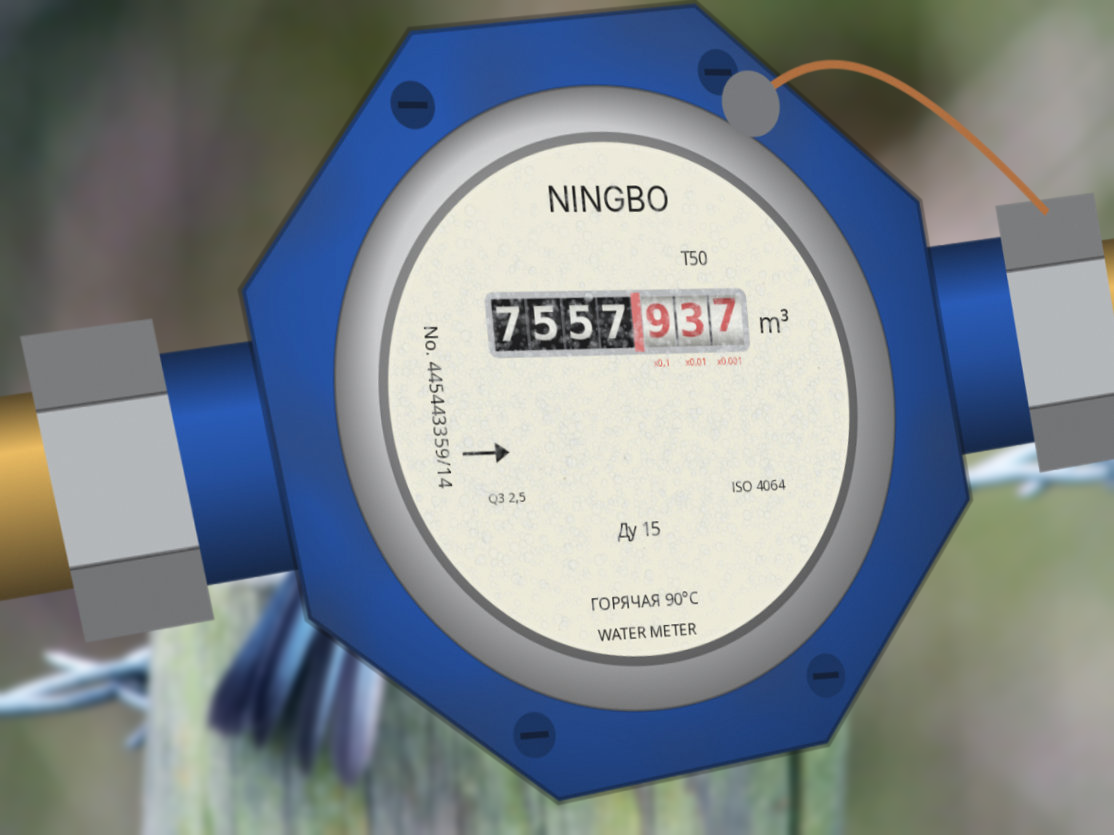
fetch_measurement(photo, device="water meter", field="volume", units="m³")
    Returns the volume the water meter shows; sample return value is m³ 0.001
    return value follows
m³ 7557.937
